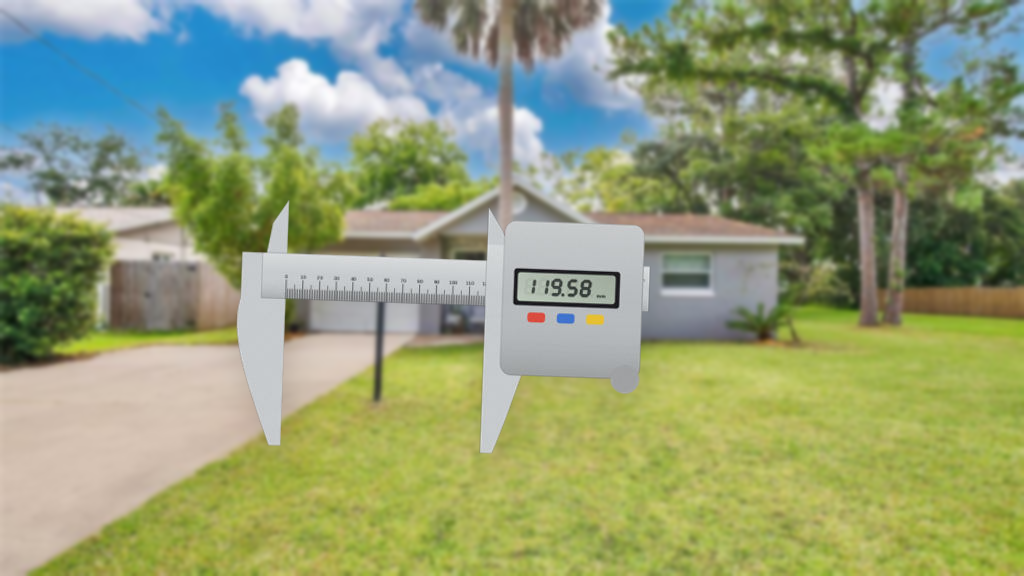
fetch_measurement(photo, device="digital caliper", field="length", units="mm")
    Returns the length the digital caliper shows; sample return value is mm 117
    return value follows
mm 119.58
